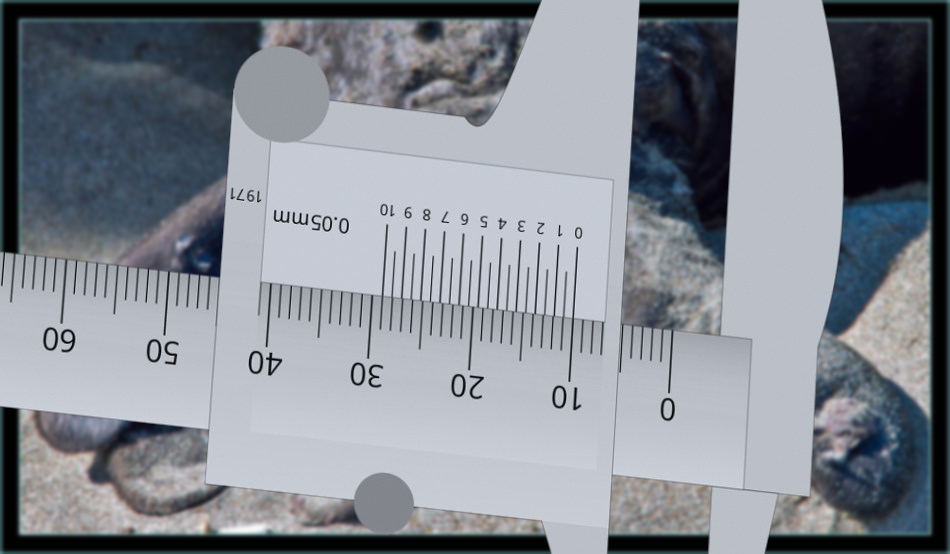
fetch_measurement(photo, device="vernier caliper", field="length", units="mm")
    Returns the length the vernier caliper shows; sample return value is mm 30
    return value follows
mm 10.0
